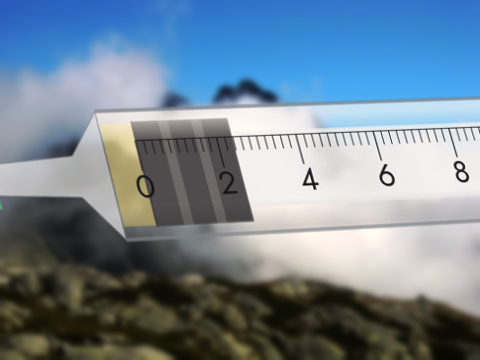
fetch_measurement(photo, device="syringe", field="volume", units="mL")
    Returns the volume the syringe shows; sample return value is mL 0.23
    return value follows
mL 0
